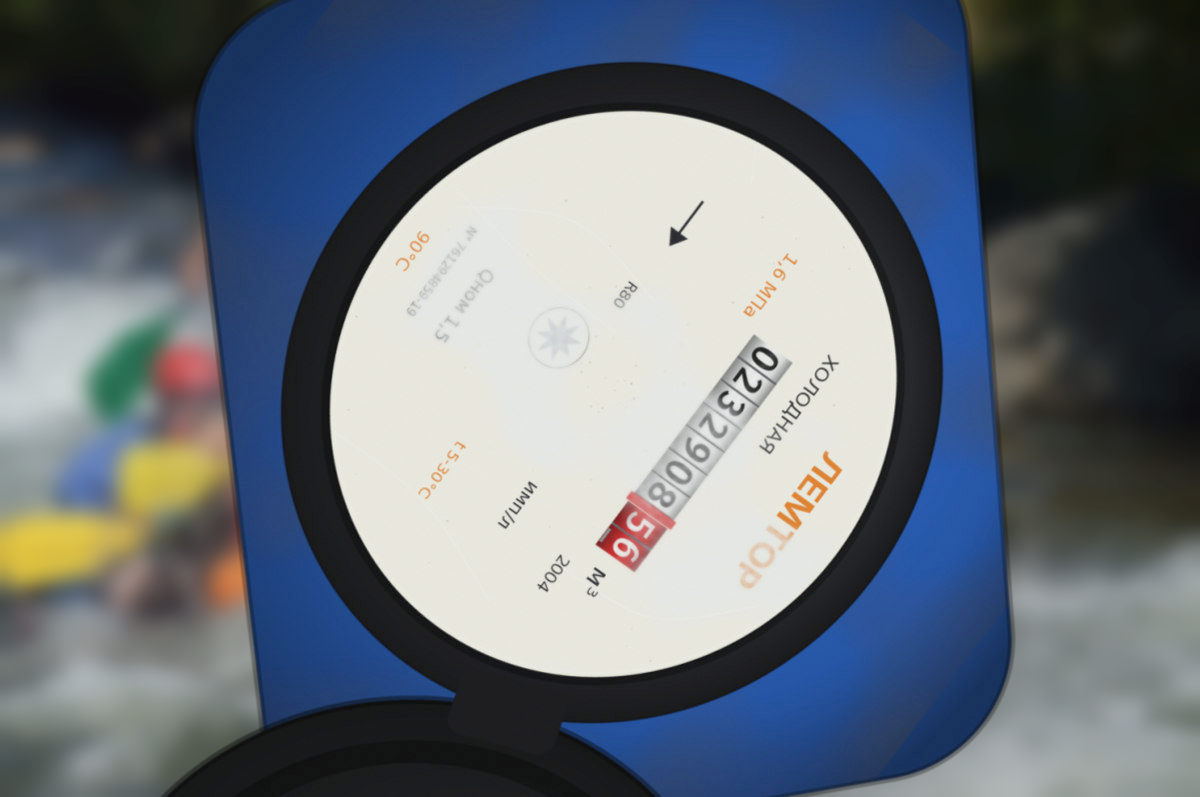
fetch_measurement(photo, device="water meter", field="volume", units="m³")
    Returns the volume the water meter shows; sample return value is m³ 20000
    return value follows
m³ 232908.56
